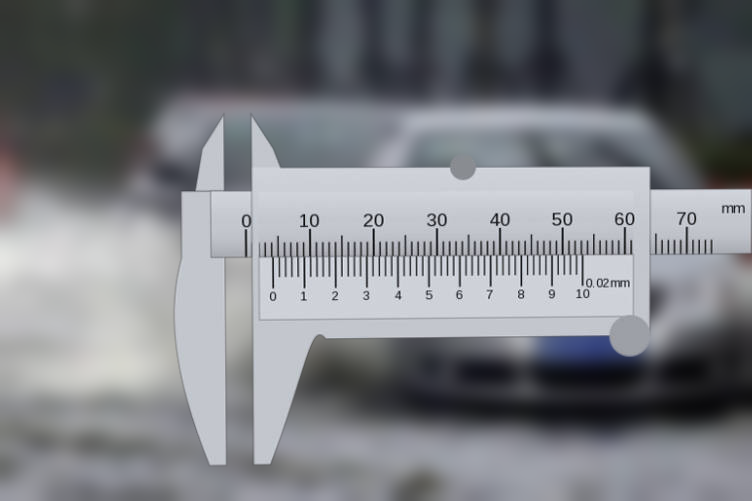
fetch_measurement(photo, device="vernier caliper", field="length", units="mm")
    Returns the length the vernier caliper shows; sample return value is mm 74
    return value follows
mm 4.2
